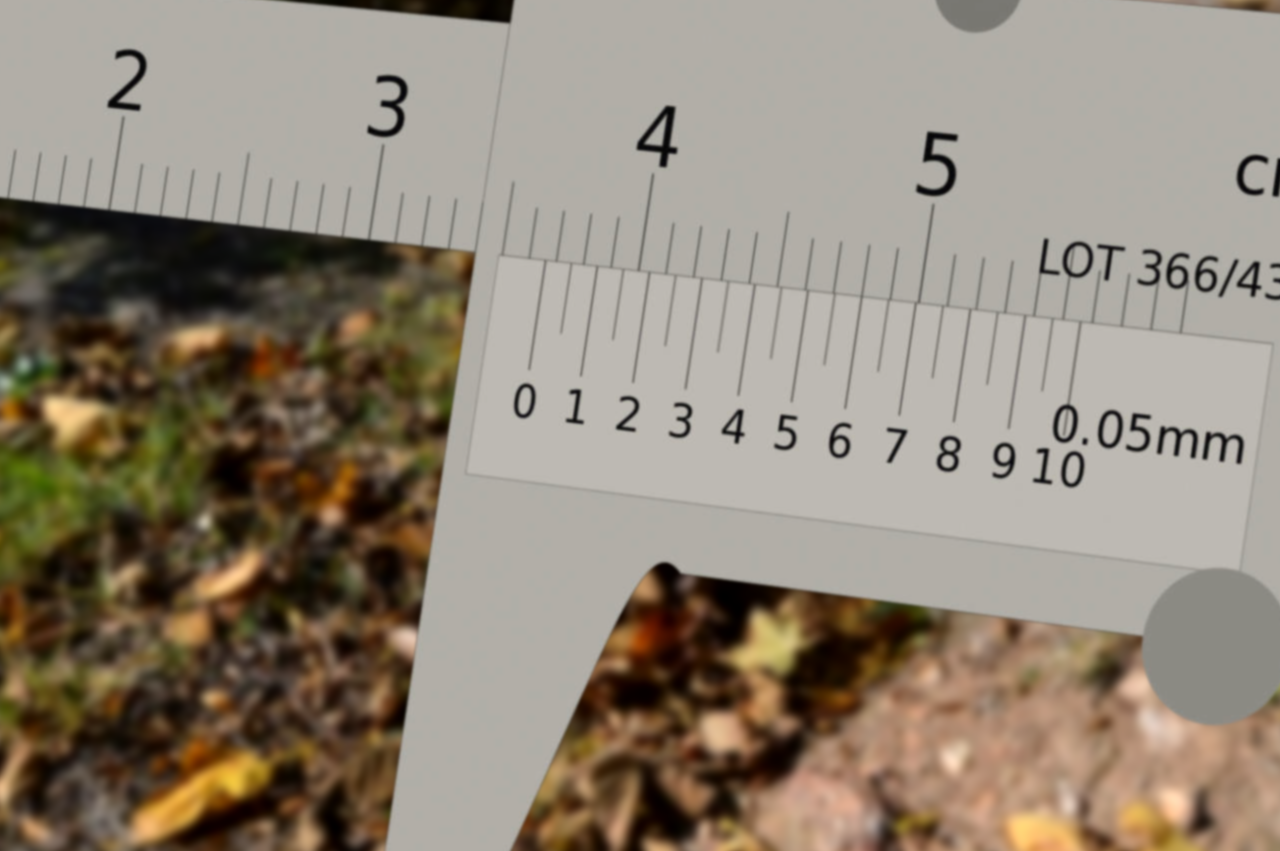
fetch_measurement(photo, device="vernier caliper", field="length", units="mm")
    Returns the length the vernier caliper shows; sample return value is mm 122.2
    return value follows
mm 36.6
